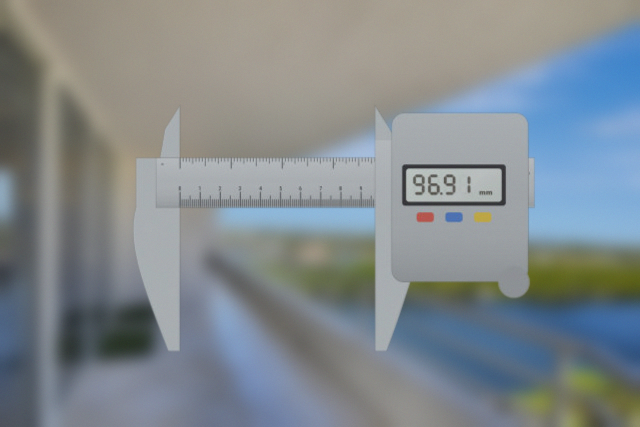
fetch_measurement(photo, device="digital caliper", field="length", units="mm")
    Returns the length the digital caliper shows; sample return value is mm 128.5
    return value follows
mm 96.91
